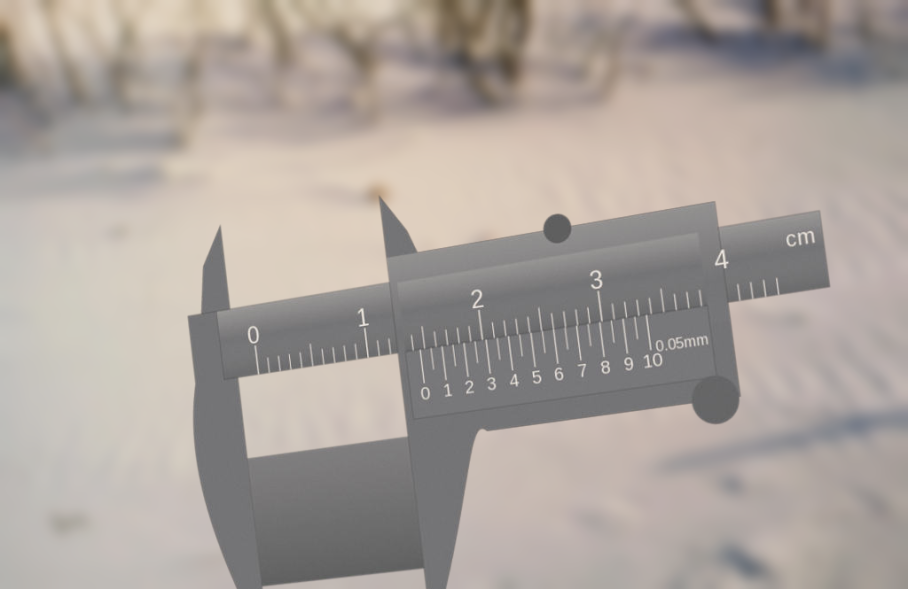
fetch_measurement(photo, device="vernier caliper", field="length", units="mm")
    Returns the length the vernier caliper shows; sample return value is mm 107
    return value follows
mm 14.6
